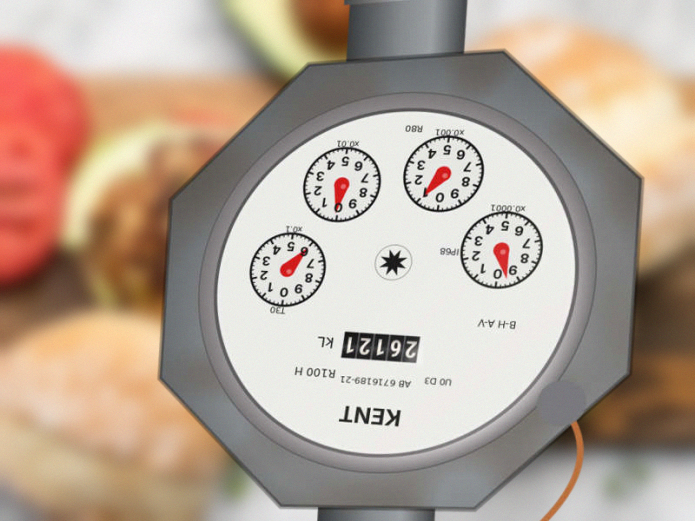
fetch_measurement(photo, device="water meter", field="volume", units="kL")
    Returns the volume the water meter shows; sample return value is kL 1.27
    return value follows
kL 26121.6009
